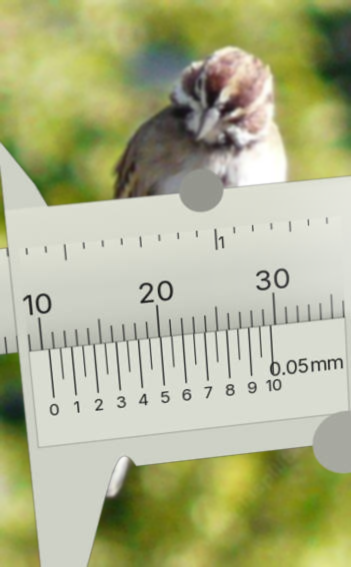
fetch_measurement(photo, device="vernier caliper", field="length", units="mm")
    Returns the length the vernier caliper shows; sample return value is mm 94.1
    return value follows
mm 10.6
